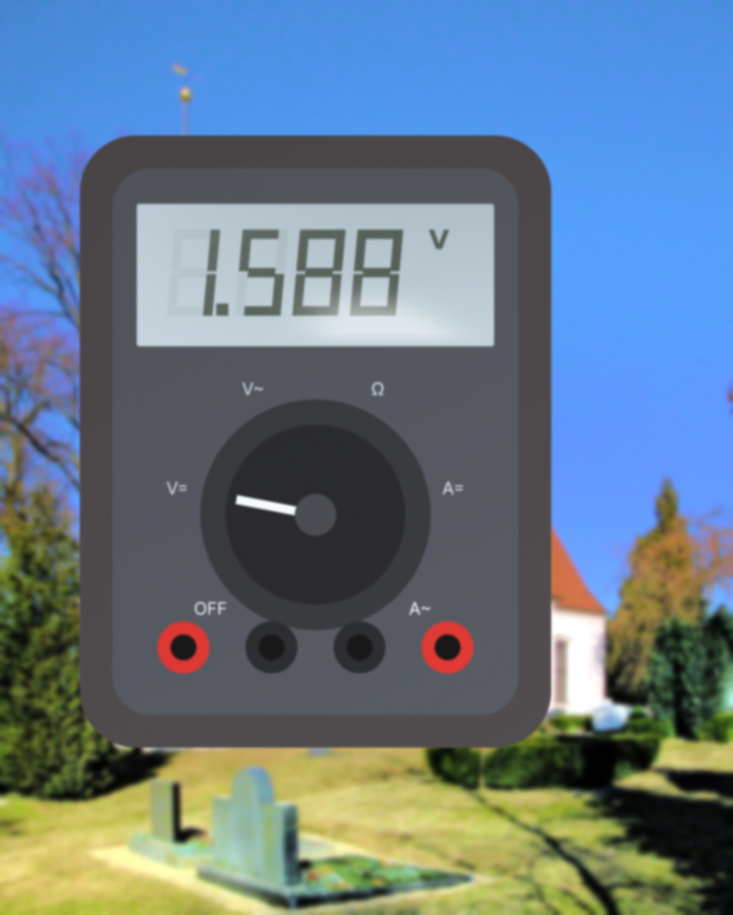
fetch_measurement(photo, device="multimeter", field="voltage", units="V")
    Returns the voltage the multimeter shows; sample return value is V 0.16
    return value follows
V 1.588
